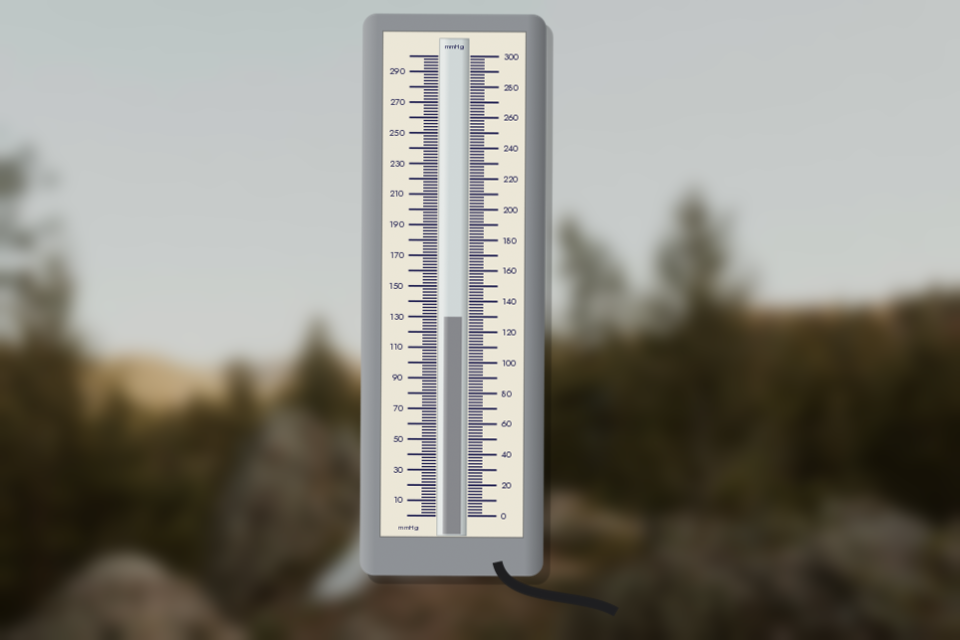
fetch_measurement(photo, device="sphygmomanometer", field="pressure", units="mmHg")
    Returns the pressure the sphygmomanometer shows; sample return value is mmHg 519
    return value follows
mmHg 130
